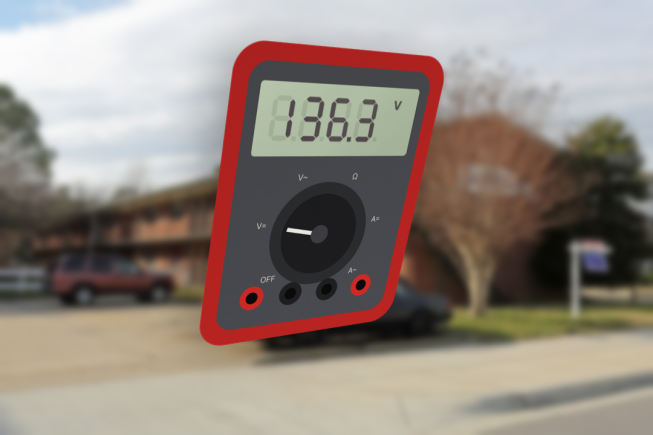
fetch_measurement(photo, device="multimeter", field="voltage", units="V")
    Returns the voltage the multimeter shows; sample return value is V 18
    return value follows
V 136.3
